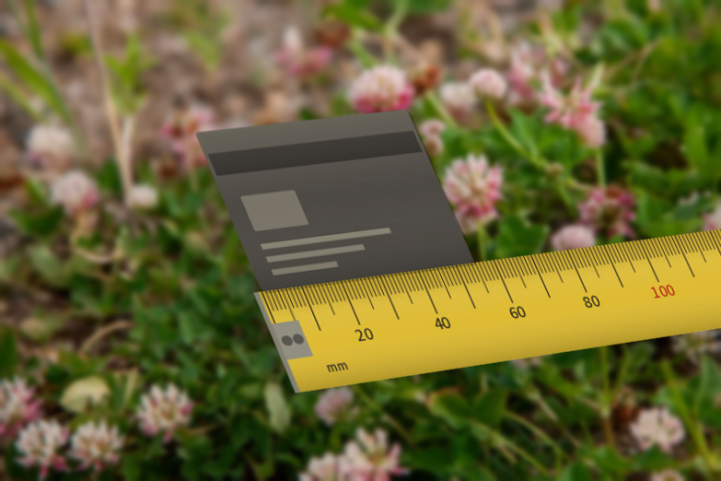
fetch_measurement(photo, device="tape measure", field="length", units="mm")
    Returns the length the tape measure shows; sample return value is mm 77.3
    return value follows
mm 55
